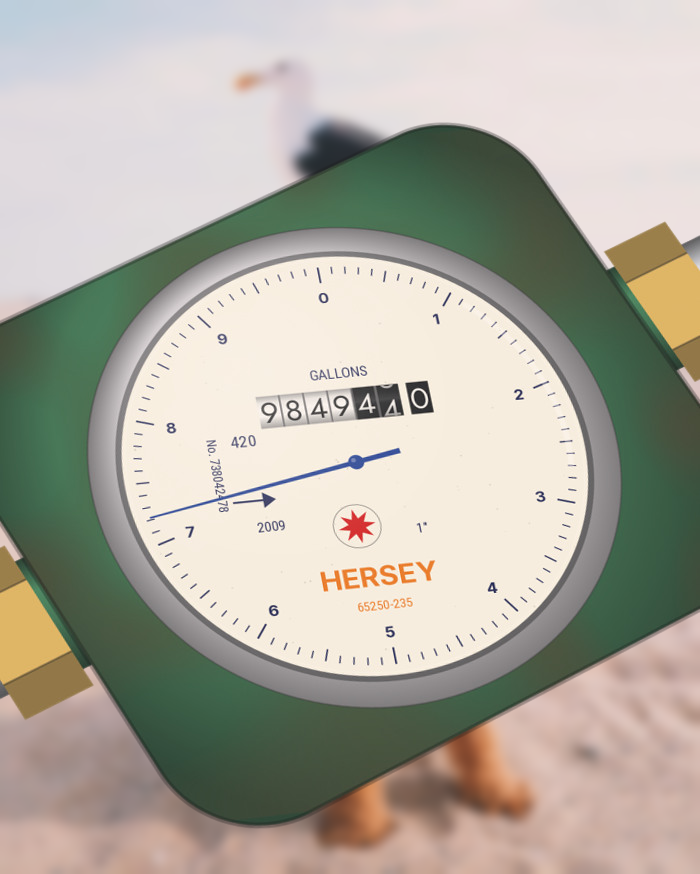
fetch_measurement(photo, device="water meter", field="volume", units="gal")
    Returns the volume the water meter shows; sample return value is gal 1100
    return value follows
gal 9849437.2
